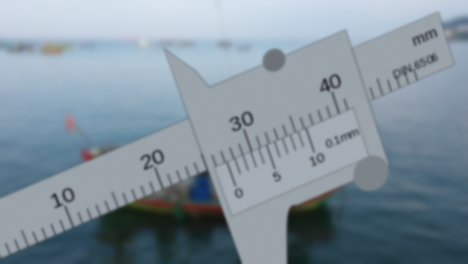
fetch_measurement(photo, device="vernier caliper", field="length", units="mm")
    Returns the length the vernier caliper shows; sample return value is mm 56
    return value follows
mm 27.2
